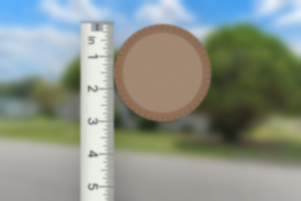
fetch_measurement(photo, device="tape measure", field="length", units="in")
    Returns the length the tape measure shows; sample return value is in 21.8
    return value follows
in 3
